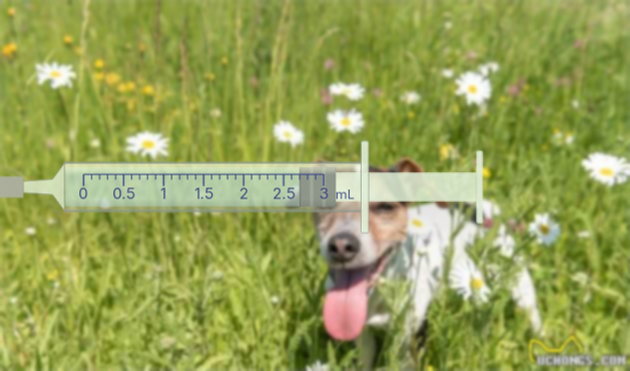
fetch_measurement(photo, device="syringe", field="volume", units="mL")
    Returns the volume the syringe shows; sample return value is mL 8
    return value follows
mL 2.7
